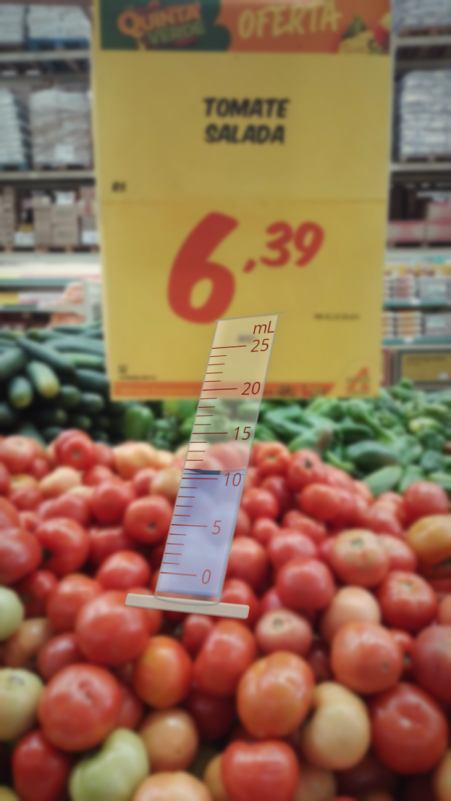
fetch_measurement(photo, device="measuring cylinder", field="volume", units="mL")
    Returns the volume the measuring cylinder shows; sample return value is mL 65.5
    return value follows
mL 10.5
